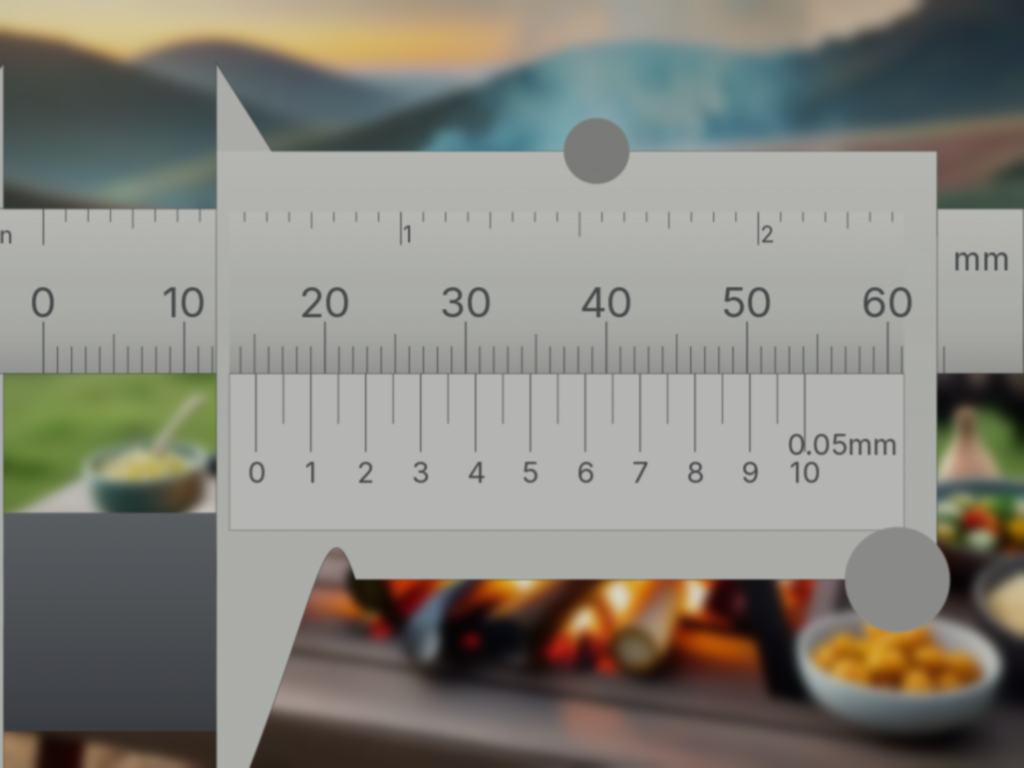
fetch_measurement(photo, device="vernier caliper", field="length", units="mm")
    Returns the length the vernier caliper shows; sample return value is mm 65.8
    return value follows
mm 15.1
